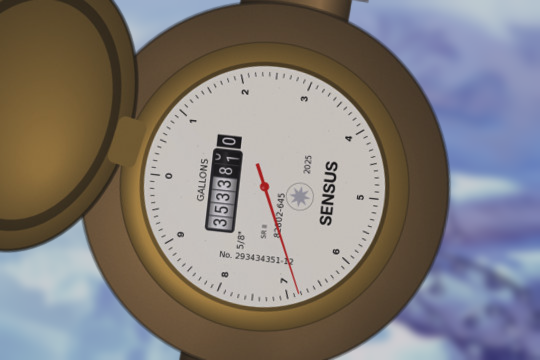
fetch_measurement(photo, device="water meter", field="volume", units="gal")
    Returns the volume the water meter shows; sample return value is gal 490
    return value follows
gal 3533806.8
